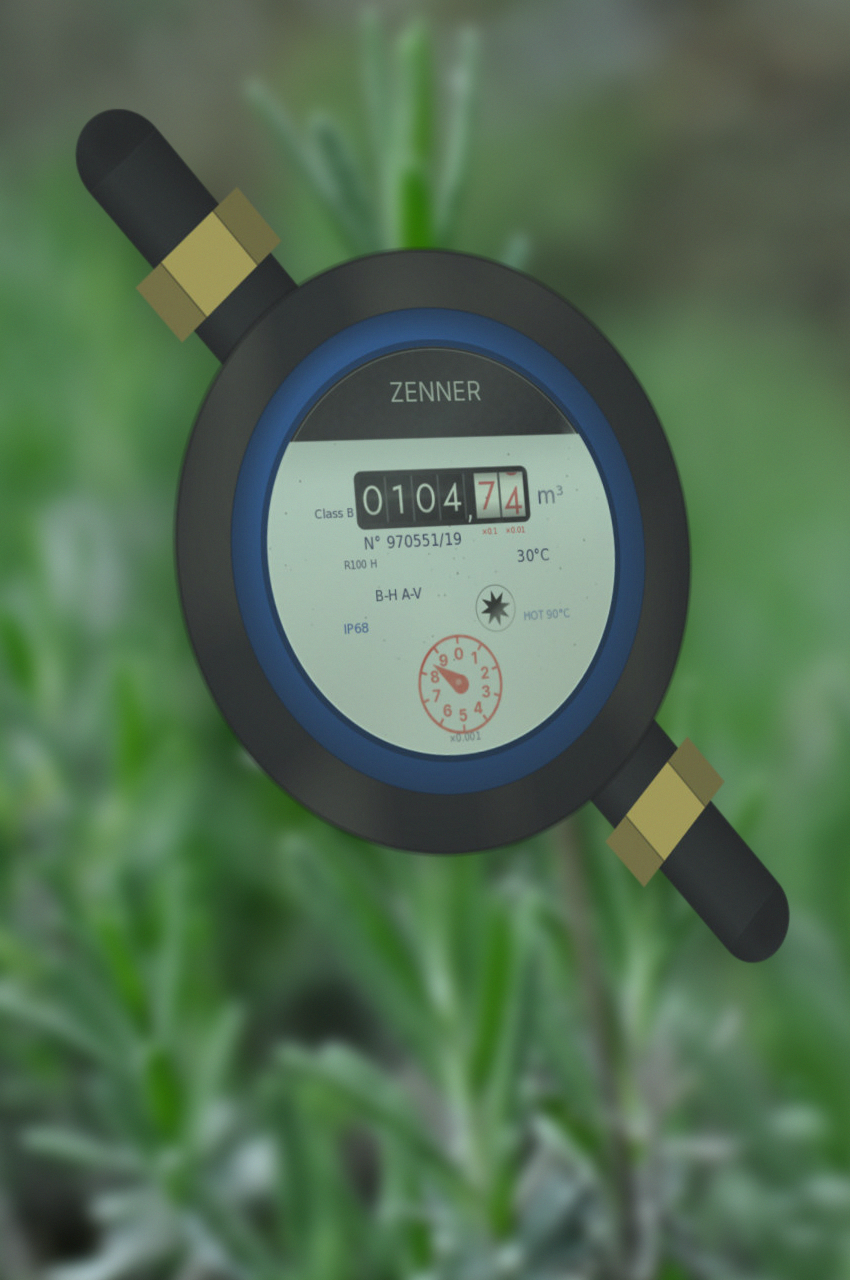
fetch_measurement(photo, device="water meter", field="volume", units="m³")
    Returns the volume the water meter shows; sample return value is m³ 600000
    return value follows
m³ 104.738
